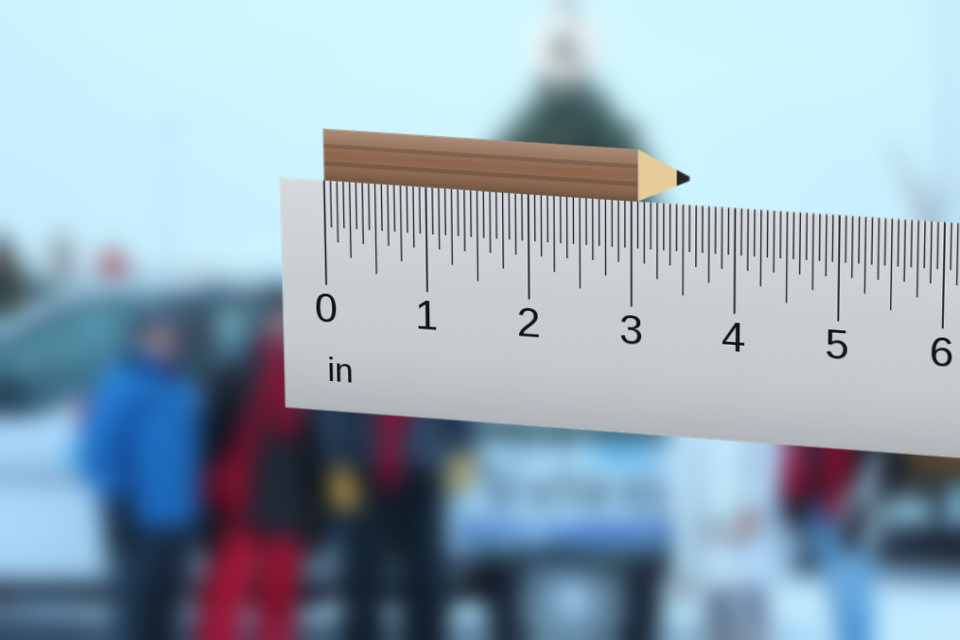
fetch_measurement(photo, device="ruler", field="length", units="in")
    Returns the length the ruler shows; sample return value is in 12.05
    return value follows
in 3.5625
